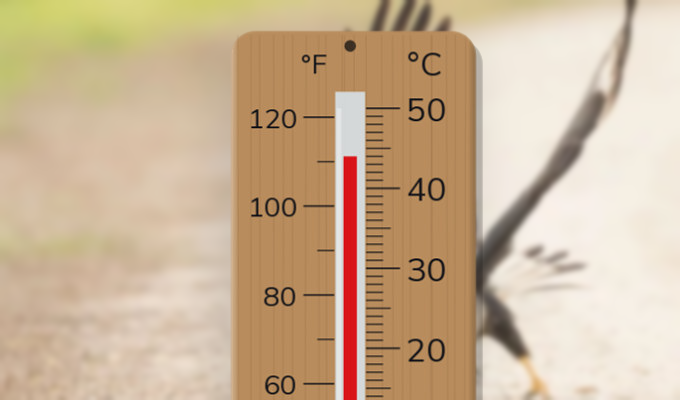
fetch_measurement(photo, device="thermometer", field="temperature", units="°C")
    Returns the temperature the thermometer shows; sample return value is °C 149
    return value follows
°C 44
